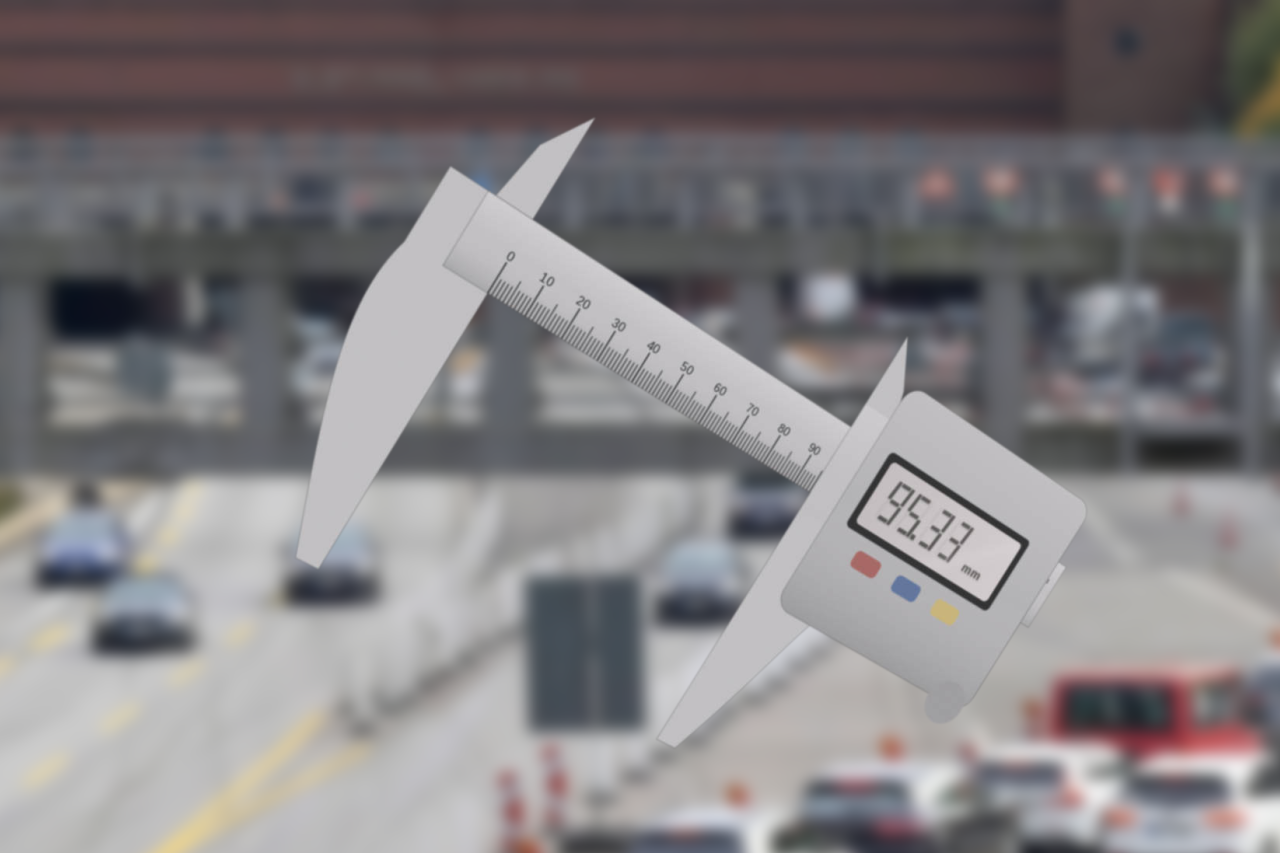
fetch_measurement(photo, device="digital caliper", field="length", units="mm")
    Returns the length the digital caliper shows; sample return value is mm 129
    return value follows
mm 95.33
